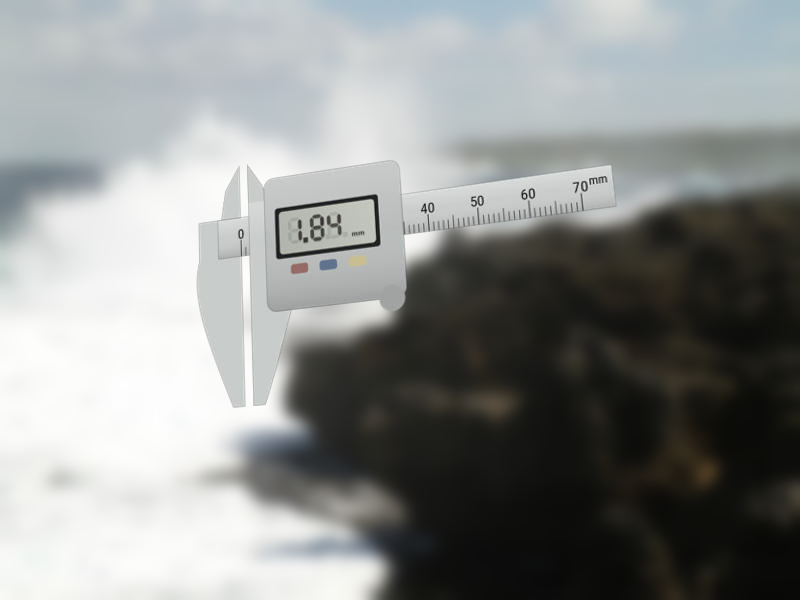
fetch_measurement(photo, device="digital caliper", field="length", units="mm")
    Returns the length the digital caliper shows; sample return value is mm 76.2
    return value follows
mm 1.84
